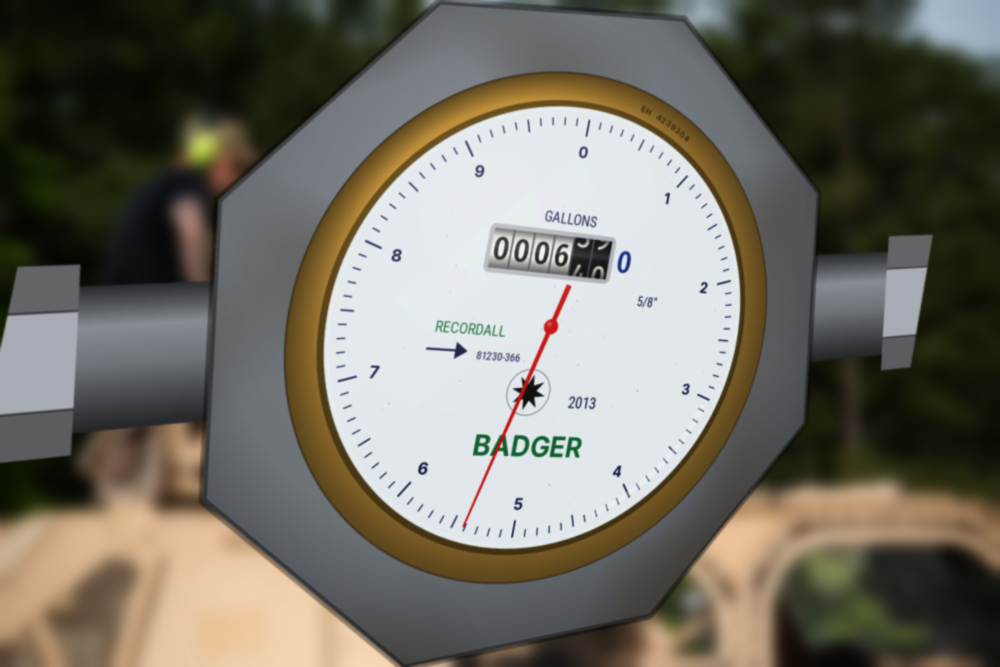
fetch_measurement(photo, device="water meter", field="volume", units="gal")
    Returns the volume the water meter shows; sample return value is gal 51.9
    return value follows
gal 6395.4
